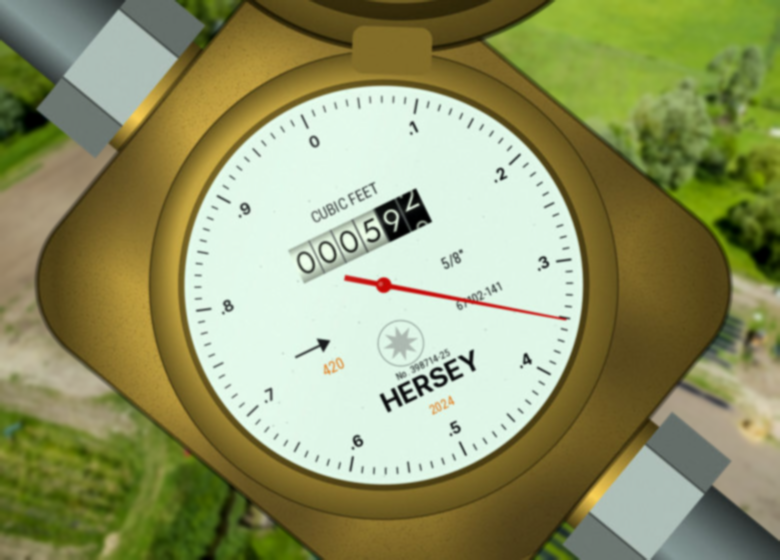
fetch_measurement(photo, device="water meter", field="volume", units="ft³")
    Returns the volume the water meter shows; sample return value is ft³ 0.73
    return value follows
ft³ 592.35
